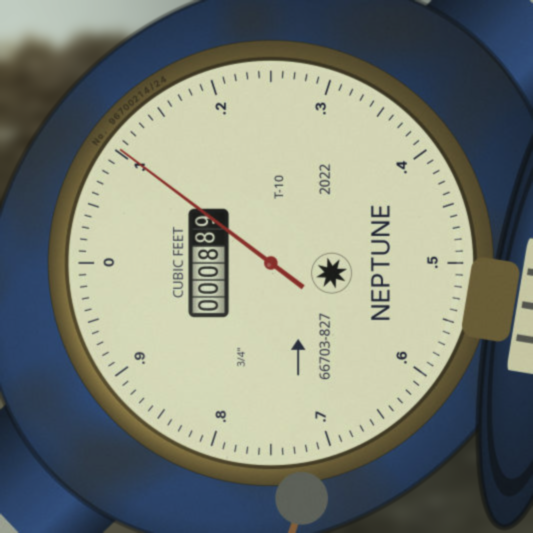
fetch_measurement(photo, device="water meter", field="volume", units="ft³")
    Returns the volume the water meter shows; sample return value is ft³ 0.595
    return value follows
ft³ 889.10
